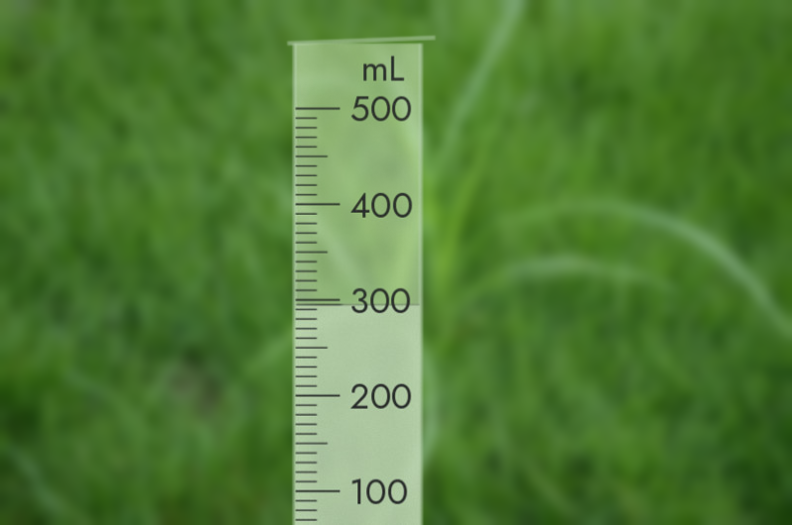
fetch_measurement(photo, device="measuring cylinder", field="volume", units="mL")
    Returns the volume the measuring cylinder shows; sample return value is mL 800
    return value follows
mL 295
